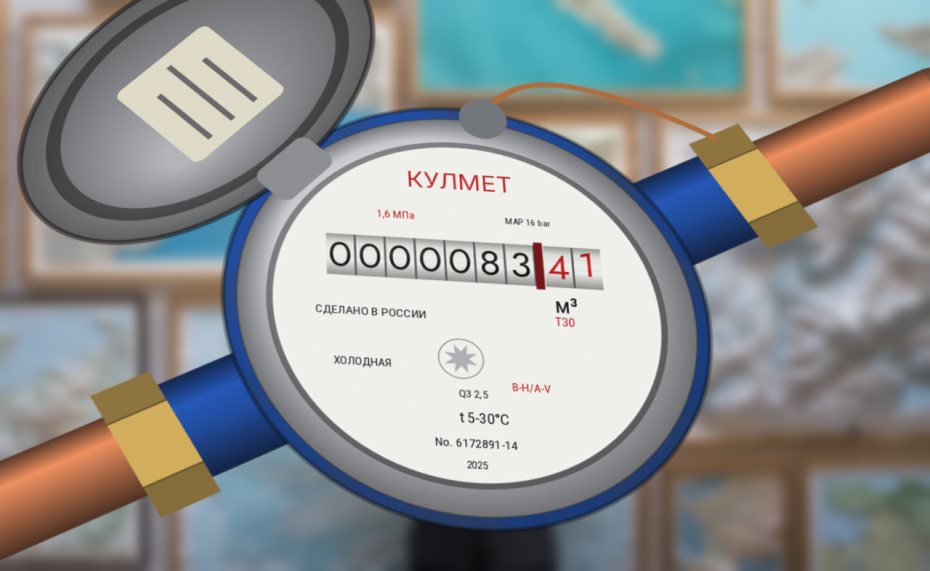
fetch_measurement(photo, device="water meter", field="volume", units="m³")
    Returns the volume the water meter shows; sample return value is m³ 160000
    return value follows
m³ 83.41
